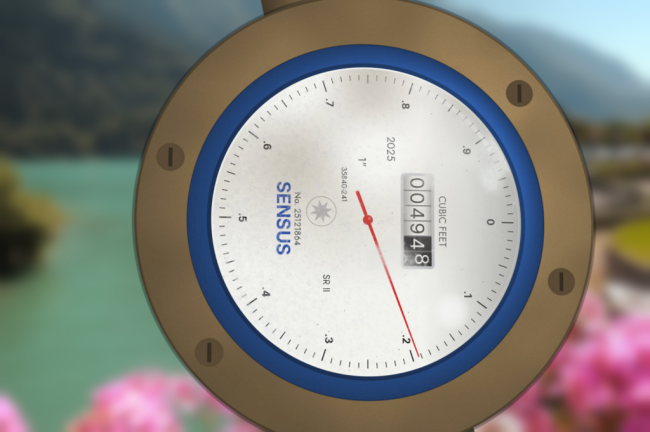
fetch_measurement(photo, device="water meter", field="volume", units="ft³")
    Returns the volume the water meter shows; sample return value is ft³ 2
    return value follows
ft³ 4948.19
